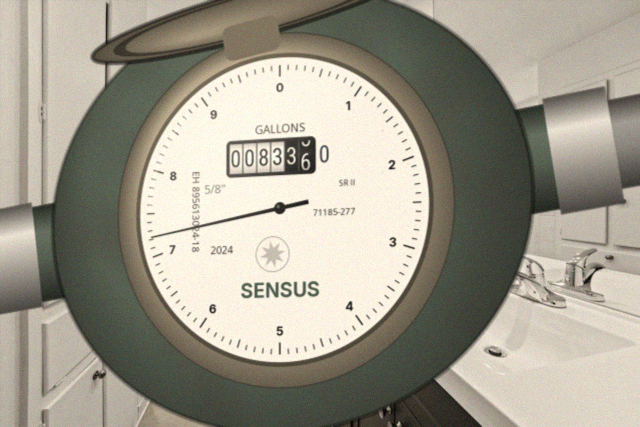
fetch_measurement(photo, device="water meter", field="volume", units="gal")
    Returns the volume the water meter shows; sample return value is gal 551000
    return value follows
gal 83357.2
